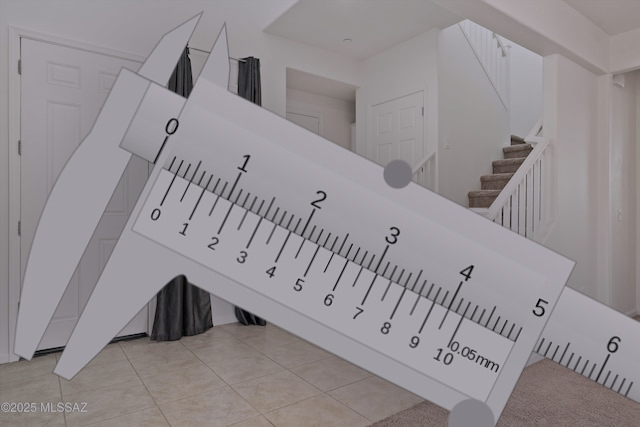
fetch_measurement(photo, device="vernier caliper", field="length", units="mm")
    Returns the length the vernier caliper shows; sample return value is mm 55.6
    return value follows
mm 3.0
